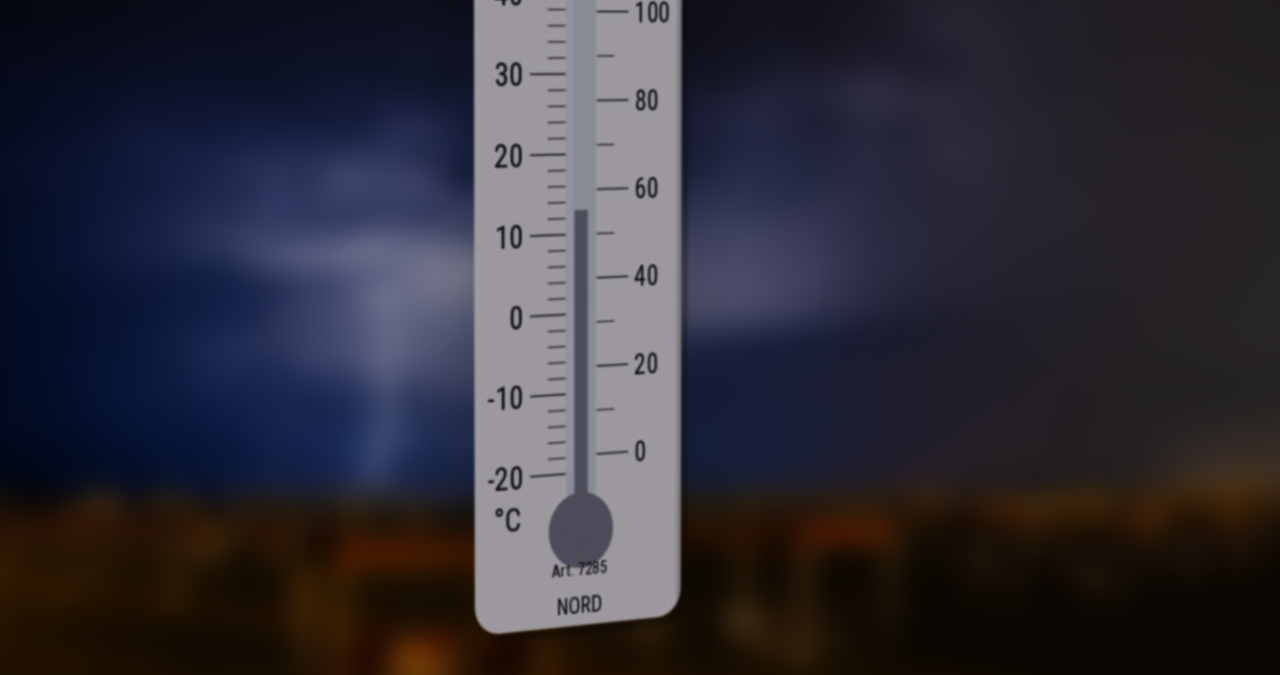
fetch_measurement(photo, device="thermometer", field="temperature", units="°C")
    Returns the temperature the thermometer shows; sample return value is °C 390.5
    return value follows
°C 13
